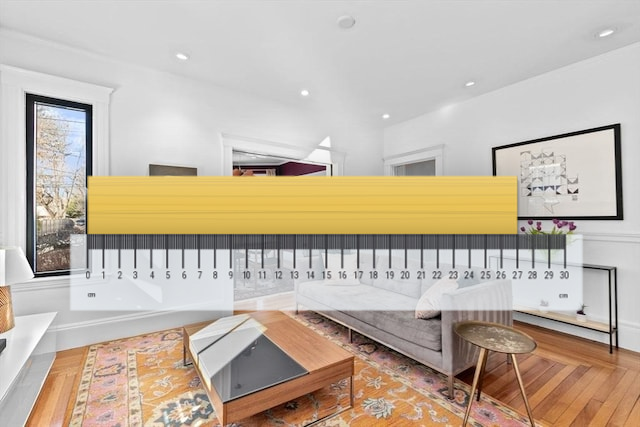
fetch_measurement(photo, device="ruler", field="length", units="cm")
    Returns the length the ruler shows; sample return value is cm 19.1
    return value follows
cm 27
